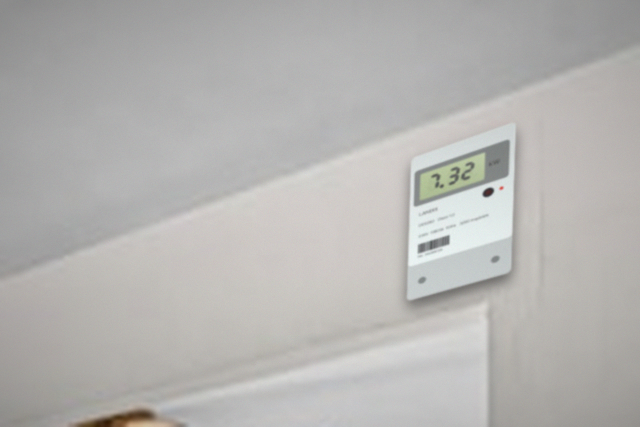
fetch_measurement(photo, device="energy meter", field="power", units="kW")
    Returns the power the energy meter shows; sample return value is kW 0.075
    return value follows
kW 7.32
